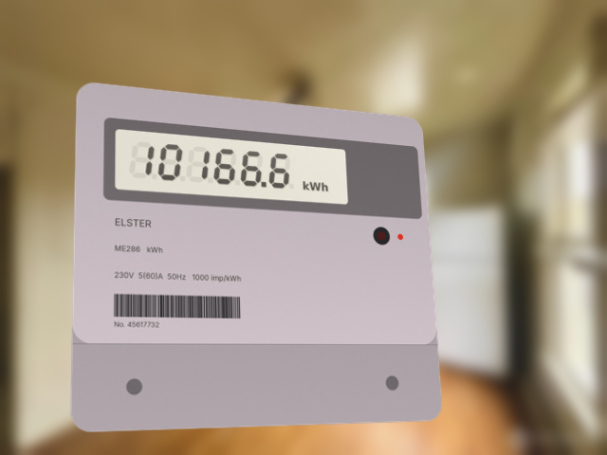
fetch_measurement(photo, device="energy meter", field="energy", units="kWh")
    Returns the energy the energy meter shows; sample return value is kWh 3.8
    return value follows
kWh 10166.6
